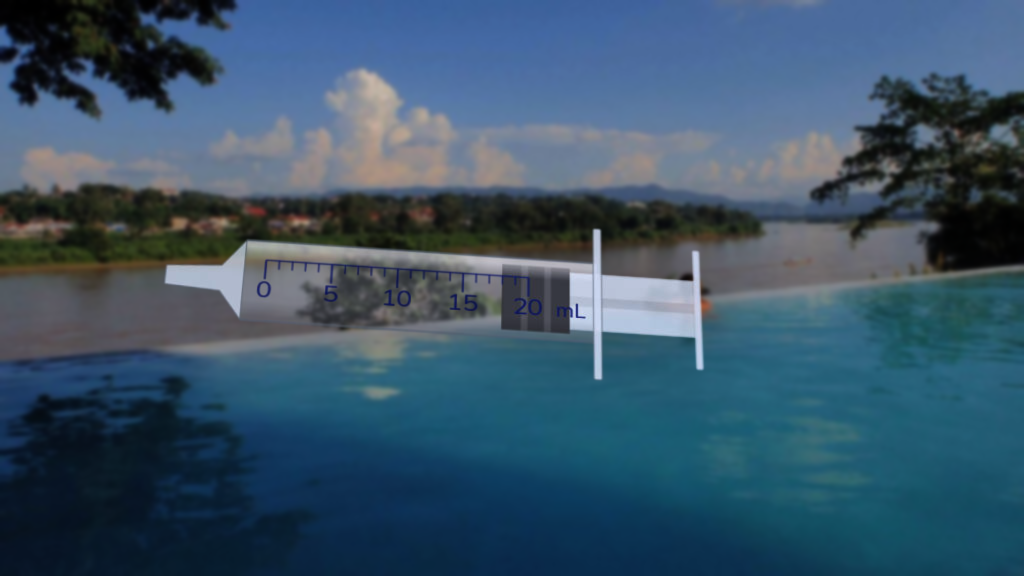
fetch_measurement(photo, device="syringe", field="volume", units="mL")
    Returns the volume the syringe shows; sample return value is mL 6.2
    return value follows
mL 18
